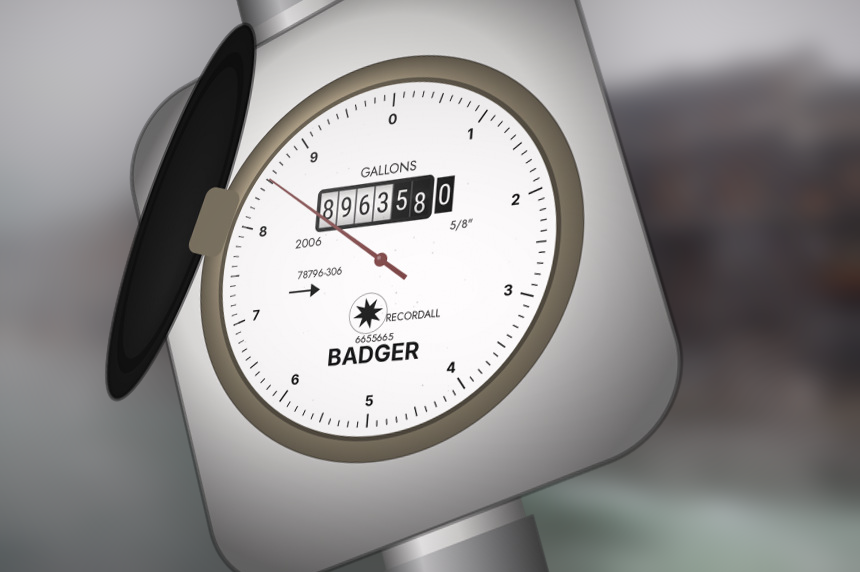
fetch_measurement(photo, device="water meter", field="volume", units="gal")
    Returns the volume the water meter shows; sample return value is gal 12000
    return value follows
gal 8963578.5
